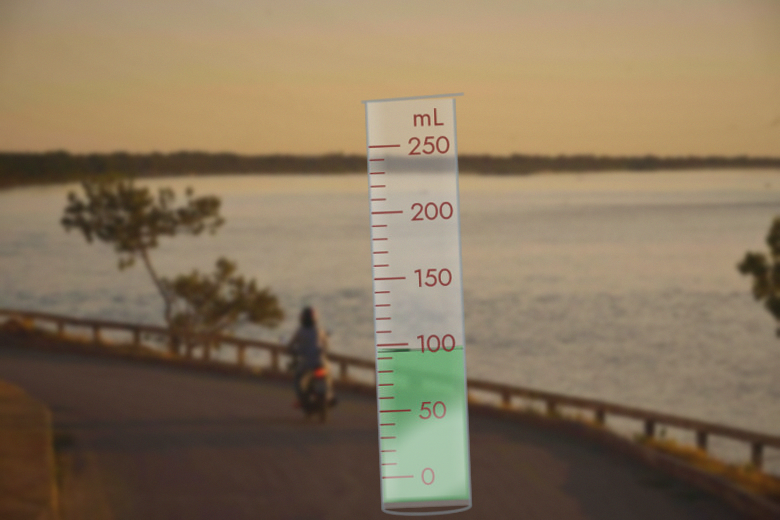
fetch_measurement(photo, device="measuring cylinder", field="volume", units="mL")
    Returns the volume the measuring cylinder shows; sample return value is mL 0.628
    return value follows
mL 95
